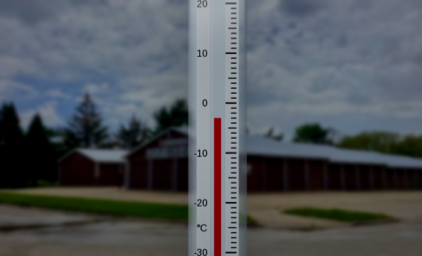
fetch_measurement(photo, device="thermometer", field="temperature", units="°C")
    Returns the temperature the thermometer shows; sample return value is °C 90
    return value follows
°C -3
